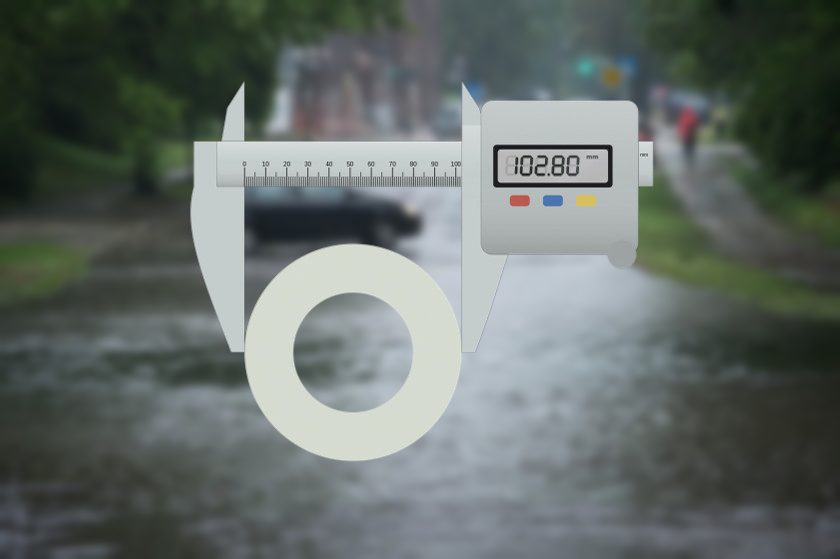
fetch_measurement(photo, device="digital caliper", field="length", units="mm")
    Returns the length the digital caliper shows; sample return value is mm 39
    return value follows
mm 102.80
